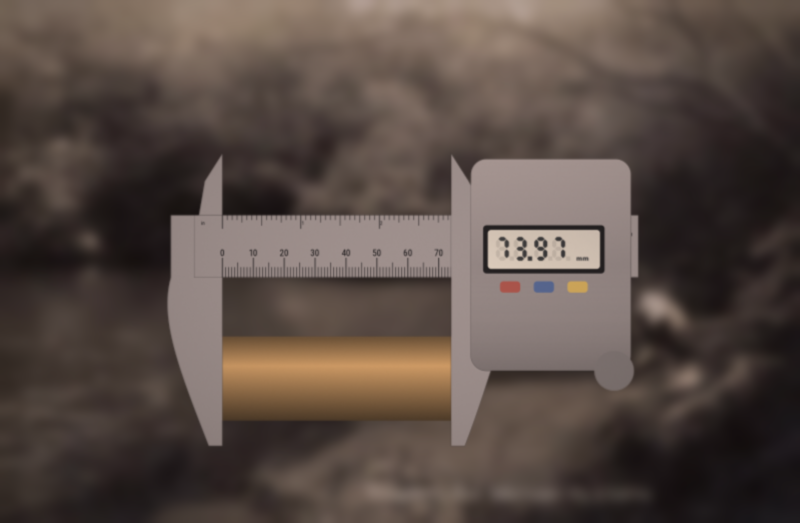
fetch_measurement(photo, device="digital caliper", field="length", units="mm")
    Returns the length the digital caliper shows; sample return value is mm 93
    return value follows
mm 73.97
